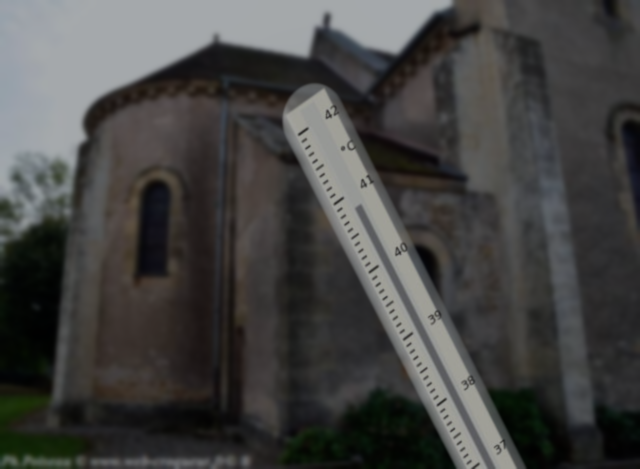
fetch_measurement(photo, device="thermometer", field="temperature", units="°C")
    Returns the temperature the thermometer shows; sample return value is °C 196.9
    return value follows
°C 40.8
